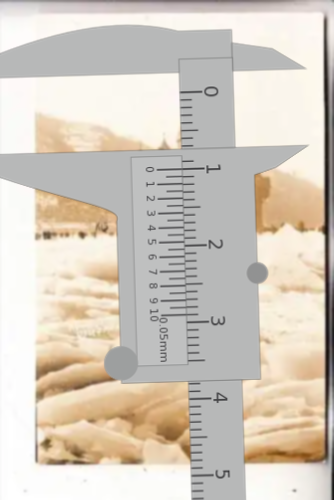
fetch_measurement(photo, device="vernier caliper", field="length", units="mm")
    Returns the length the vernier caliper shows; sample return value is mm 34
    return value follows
mm 10.0
